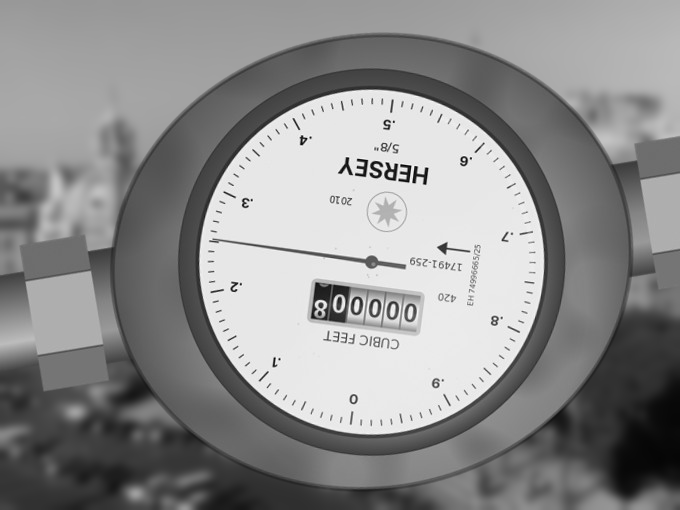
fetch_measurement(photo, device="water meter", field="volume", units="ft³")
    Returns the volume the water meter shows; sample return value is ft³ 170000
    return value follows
ft³ 8.25
